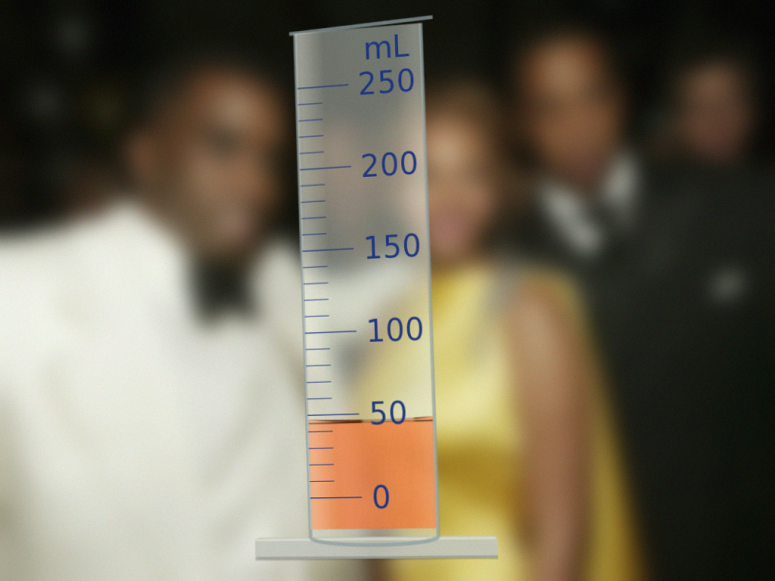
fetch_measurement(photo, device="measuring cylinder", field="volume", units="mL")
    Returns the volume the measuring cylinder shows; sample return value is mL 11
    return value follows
mL 45
